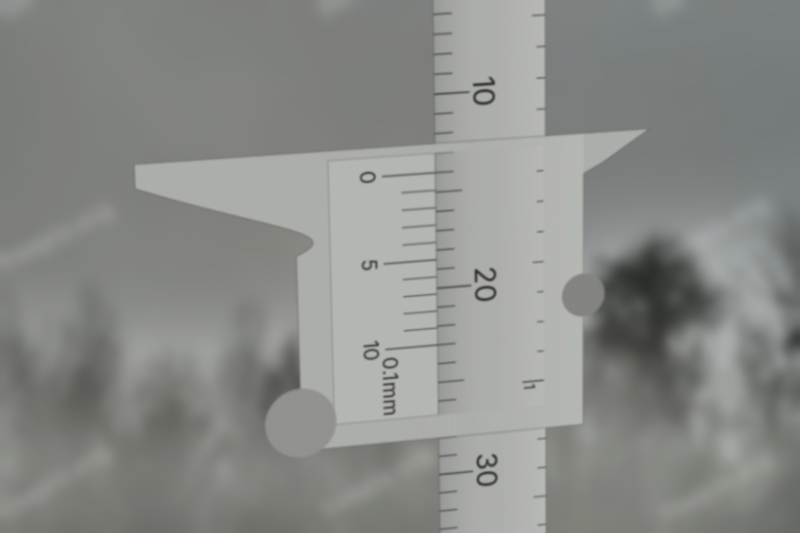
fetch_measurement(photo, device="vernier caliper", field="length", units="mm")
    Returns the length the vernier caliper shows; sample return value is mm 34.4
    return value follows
mm 14.0
